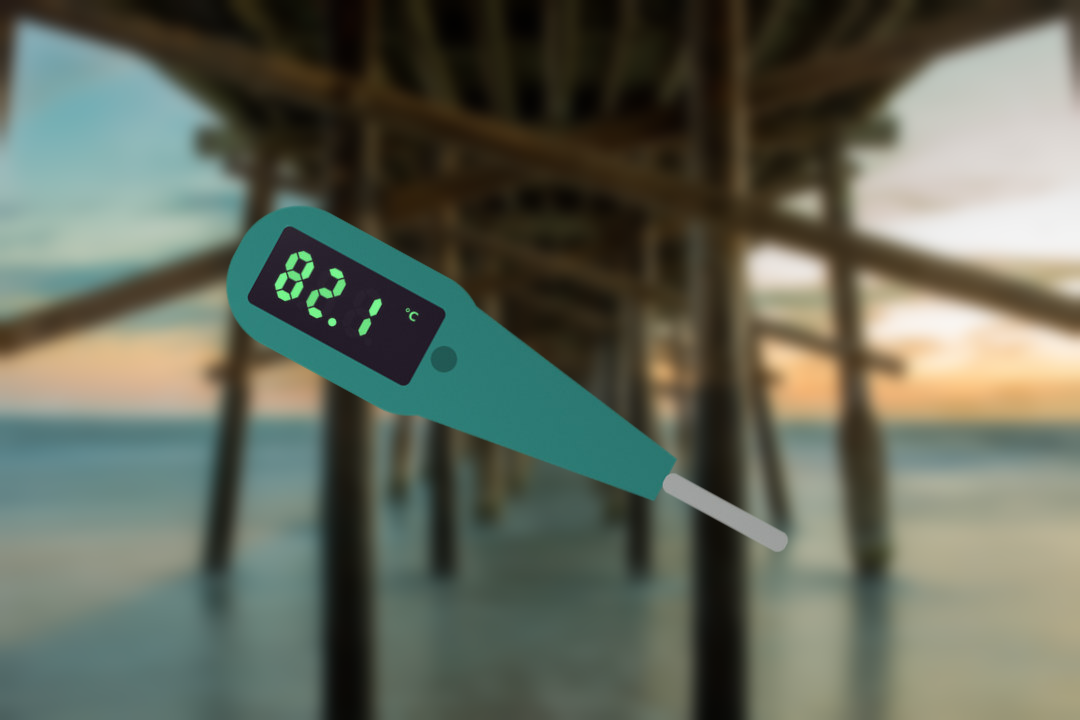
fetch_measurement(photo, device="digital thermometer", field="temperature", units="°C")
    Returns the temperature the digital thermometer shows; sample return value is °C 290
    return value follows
°C 82.1
